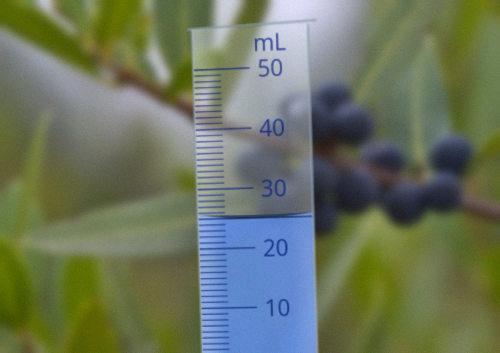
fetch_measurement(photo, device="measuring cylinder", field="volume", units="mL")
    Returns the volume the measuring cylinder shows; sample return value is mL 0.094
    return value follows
mL 25
